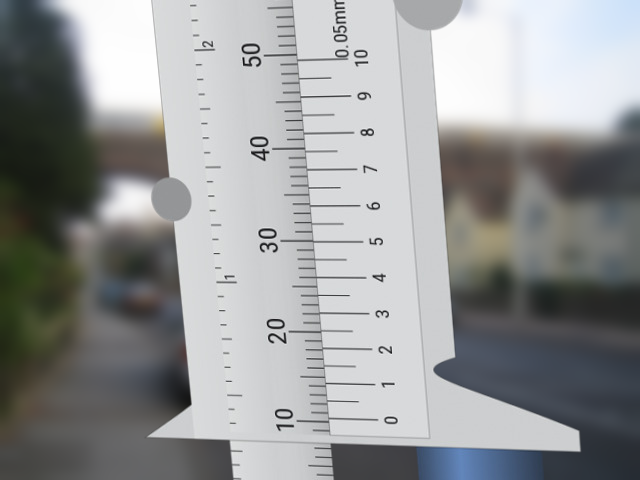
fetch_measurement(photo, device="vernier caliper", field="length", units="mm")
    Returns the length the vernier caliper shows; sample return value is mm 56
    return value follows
mm 10.4
